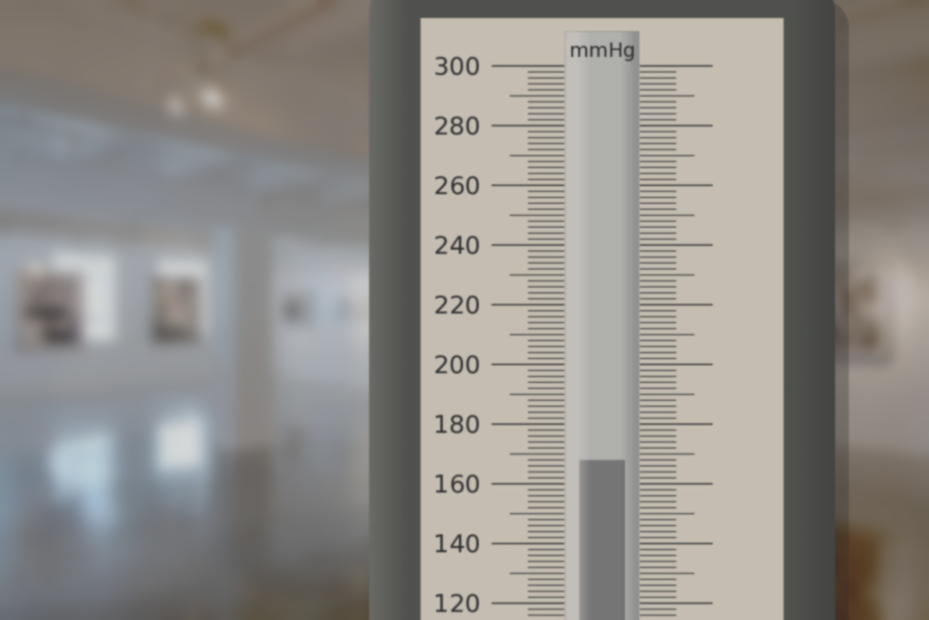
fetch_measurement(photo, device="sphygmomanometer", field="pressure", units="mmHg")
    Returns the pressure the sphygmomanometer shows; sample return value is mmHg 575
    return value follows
mmHg 168
